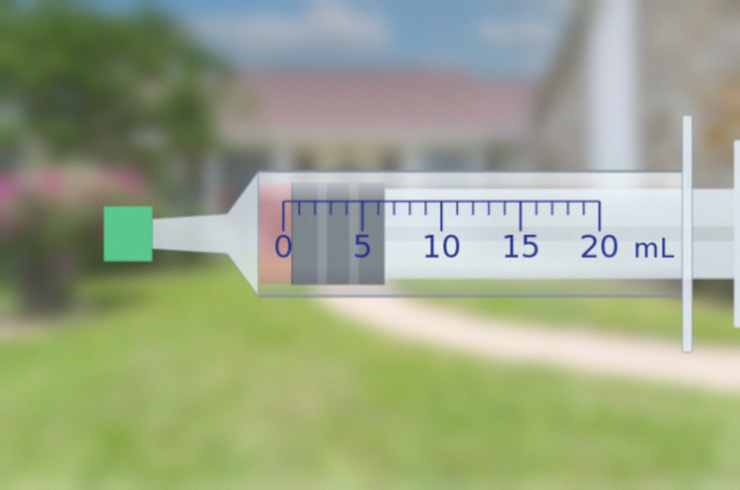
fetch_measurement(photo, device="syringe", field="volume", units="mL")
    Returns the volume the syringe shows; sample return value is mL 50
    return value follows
mL 0.5
